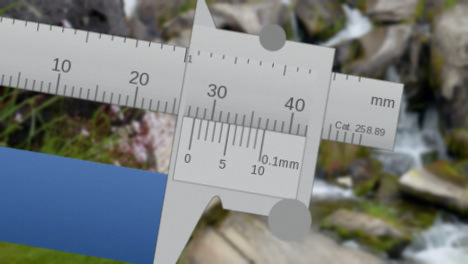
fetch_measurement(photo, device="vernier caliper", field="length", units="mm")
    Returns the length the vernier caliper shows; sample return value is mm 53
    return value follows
mm 27.8
